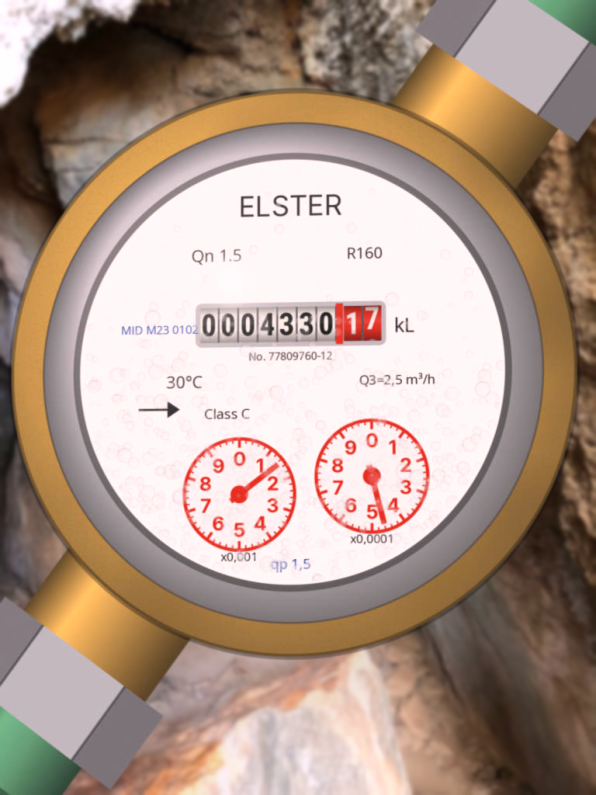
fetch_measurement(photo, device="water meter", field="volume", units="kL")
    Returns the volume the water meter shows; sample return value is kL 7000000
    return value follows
kL 4330.1714
